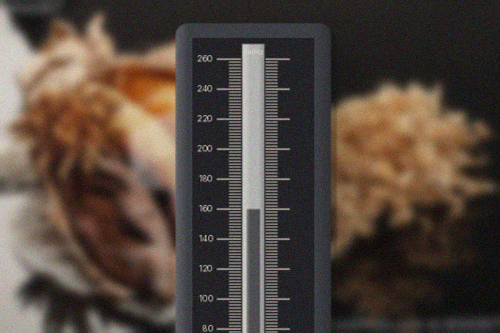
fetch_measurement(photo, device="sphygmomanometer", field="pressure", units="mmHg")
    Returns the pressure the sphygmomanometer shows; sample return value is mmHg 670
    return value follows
mmHg 160
